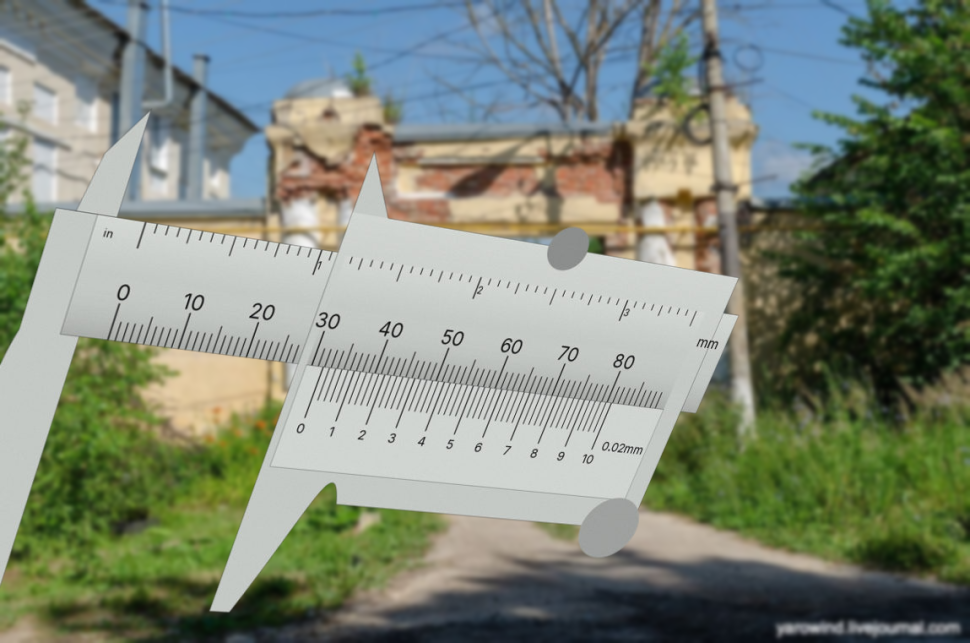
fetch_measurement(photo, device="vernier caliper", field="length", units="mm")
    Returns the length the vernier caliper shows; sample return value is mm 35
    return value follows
mm 31.8
